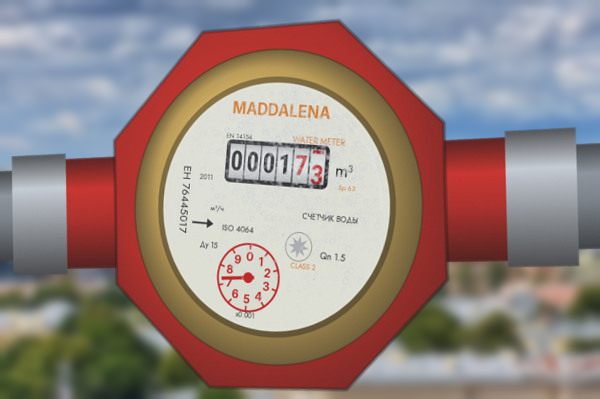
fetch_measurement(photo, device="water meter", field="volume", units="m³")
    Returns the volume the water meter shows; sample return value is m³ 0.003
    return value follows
m³ 1.727
